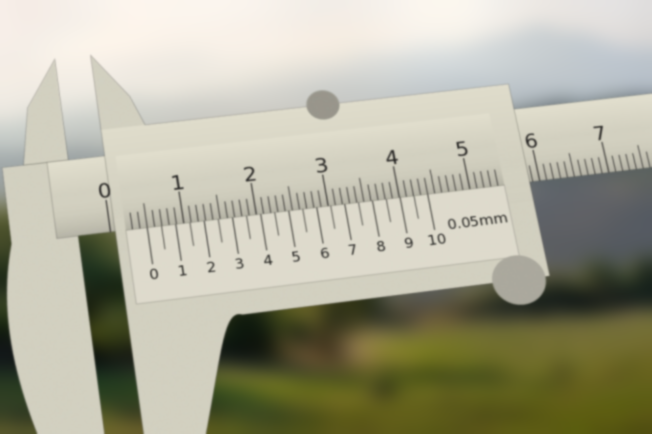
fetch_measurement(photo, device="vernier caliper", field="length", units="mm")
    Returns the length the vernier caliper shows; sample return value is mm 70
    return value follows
mm 5.0
